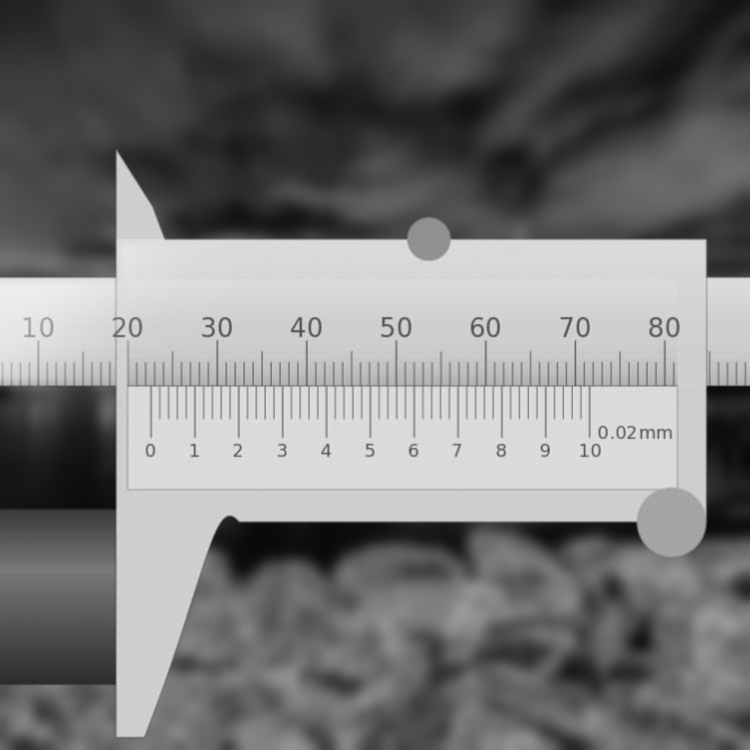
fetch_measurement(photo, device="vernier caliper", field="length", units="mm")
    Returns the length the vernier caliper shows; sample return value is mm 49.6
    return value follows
mm 22.6
